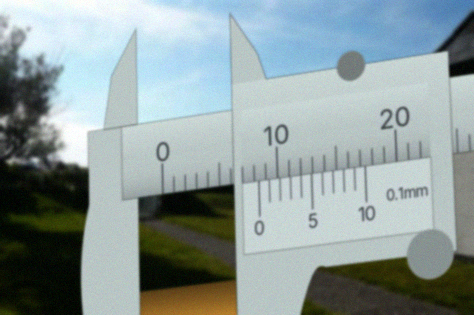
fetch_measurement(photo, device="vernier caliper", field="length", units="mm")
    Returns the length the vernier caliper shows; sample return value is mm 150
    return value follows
mm 8.4
